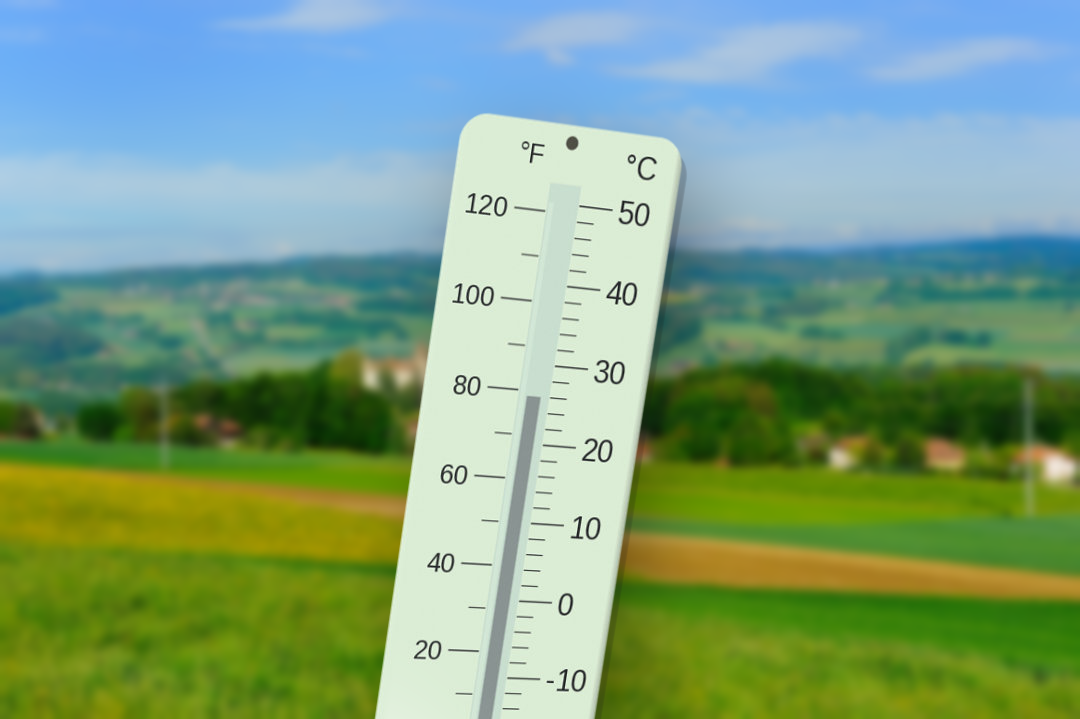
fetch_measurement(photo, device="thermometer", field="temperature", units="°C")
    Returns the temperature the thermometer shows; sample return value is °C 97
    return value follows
°C 26
